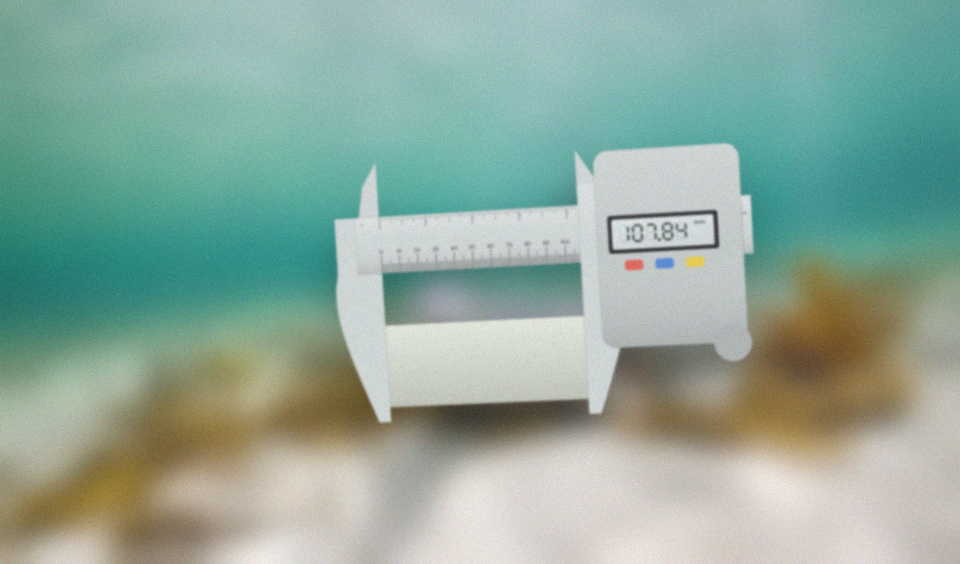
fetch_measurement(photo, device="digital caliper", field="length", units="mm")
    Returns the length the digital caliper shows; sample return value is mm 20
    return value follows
mm 107.84
